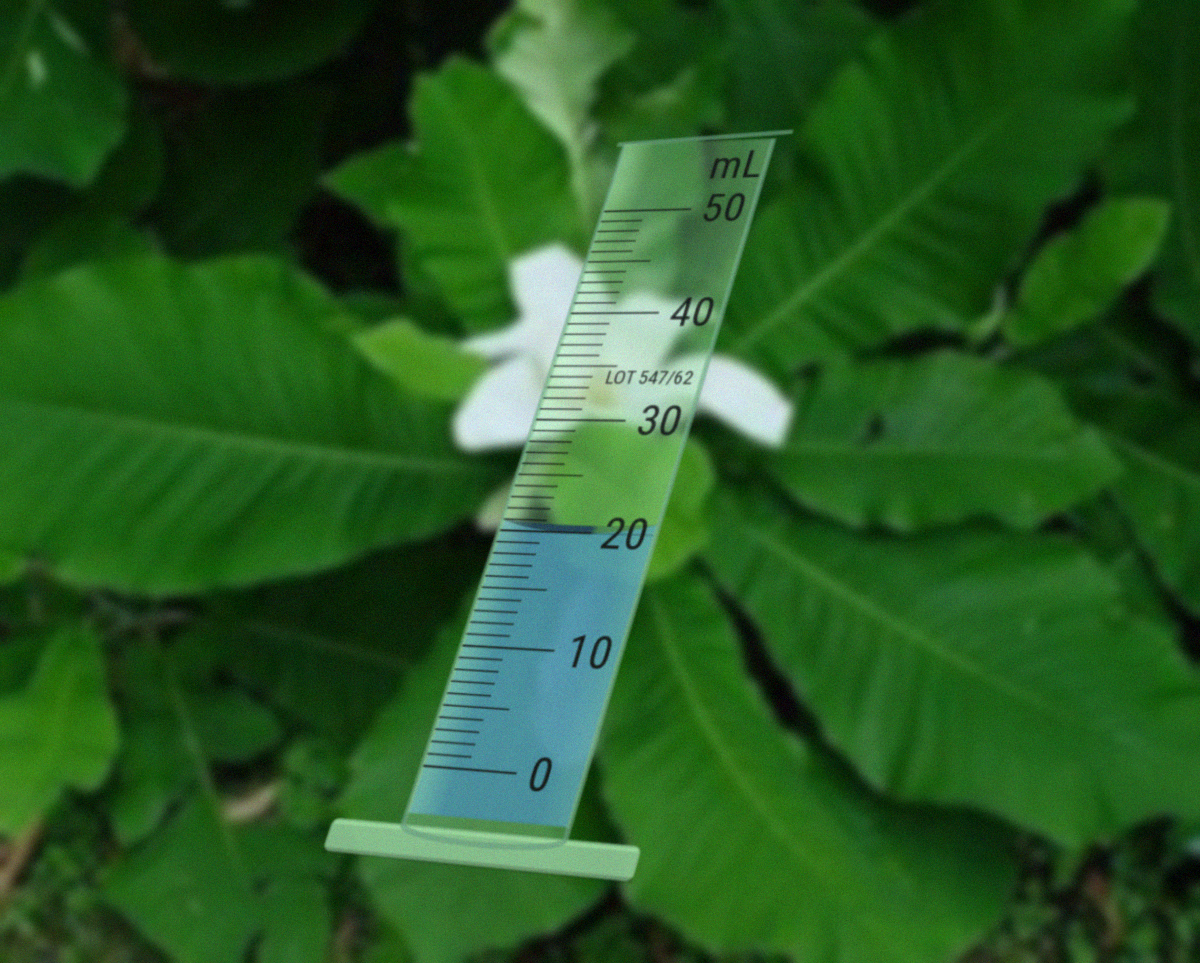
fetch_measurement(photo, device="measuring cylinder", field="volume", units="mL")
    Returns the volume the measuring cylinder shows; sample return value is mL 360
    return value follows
mL 20
